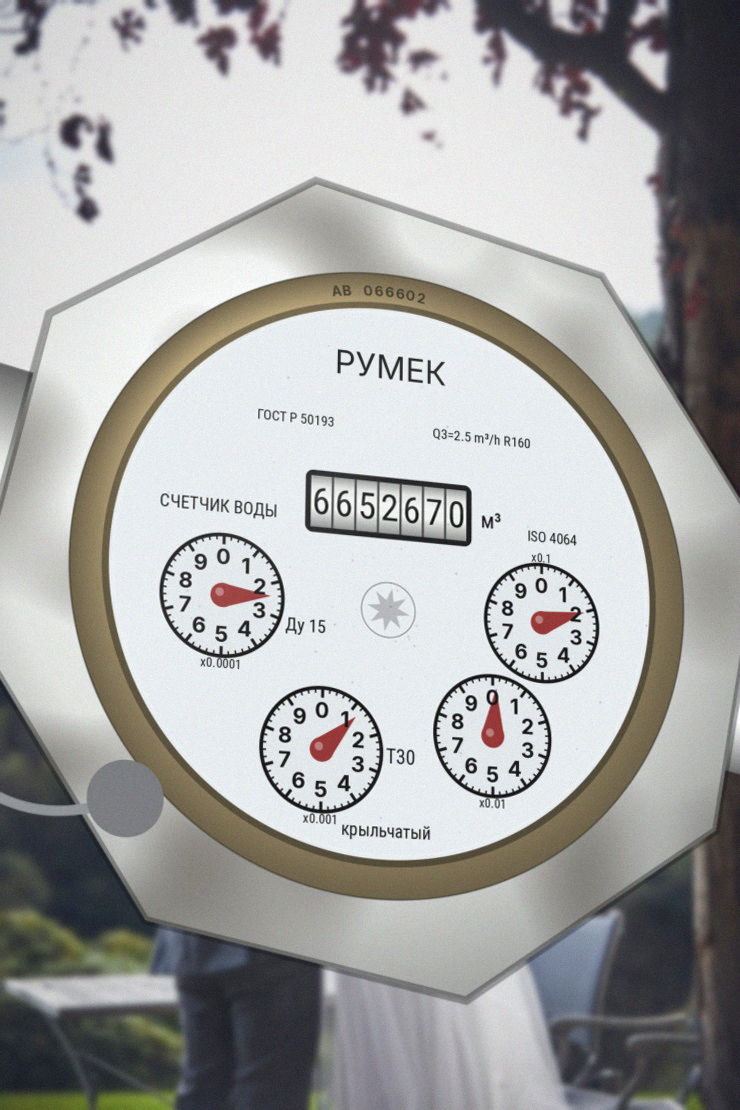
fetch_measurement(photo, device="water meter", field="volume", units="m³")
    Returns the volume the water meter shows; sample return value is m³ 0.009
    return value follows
m³ 6652670.2012
